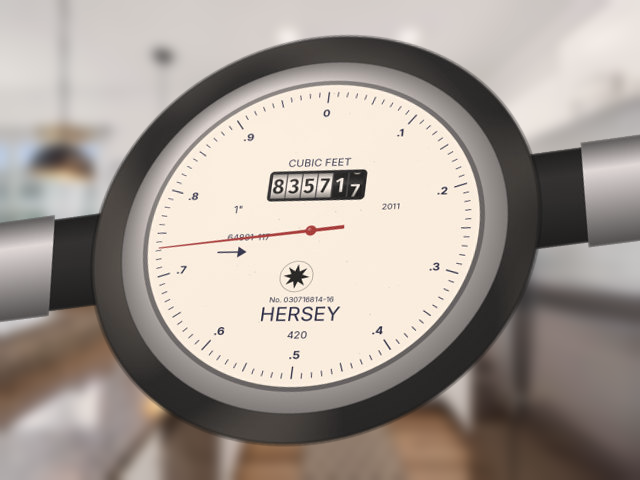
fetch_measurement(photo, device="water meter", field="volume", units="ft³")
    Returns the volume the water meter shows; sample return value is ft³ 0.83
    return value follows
ft³ 835716.73
